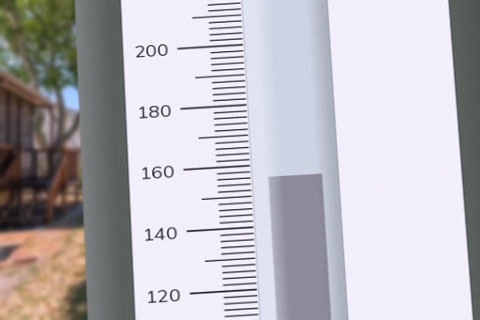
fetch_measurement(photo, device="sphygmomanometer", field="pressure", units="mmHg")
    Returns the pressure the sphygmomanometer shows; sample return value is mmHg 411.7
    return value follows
mmHg 156
